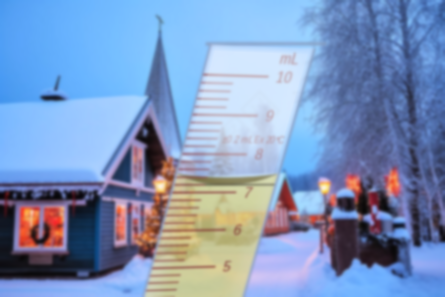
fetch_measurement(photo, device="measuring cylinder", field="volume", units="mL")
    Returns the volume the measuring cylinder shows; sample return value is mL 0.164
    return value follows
mL 7.2
